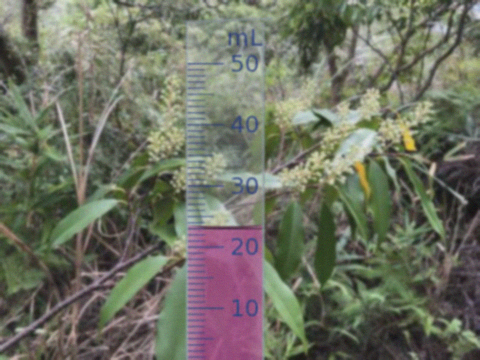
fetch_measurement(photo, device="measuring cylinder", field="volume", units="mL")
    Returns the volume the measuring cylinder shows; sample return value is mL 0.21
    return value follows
mL 23
